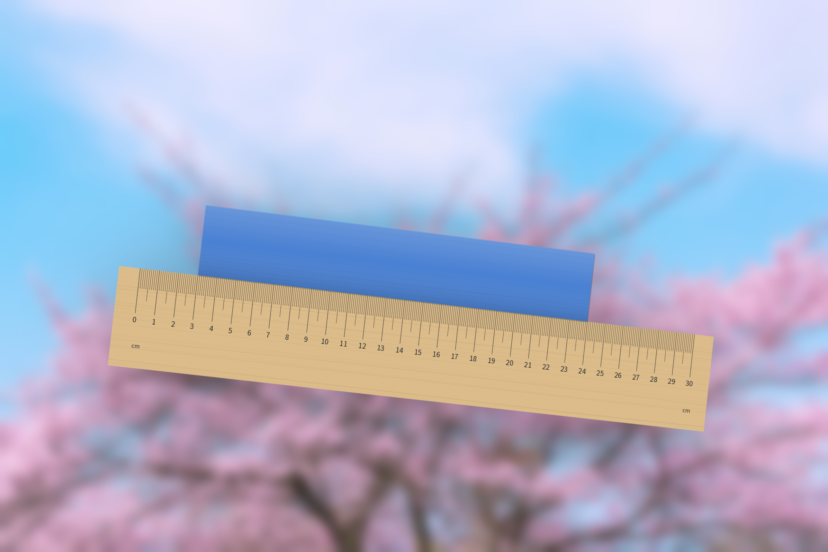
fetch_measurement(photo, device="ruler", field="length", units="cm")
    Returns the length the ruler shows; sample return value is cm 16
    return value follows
cm 21
